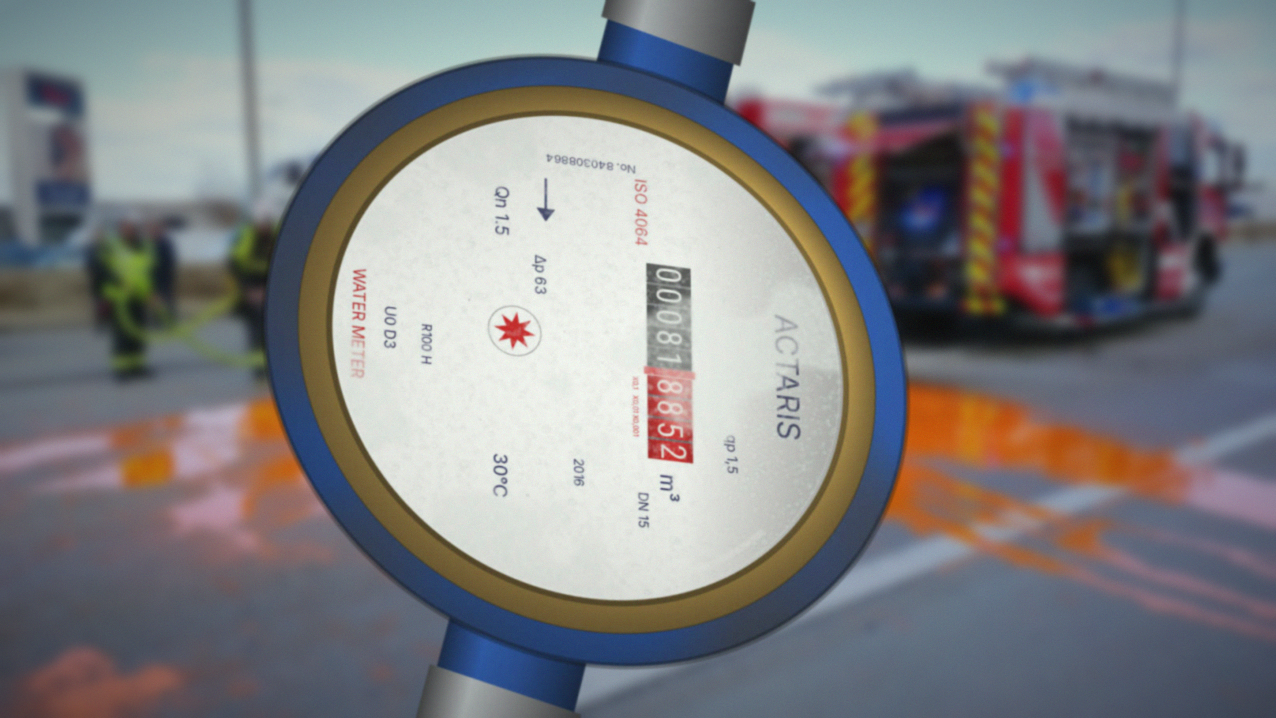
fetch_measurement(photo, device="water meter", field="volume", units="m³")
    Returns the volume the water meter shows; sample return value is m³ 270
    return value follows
m³ 81.8852
